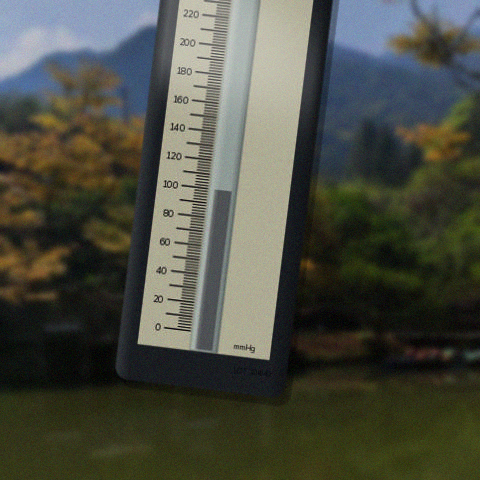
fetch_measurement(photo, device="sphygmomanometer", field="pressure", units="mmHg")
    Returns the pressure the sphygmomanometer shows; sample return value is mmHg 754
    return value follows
mmHg 100
